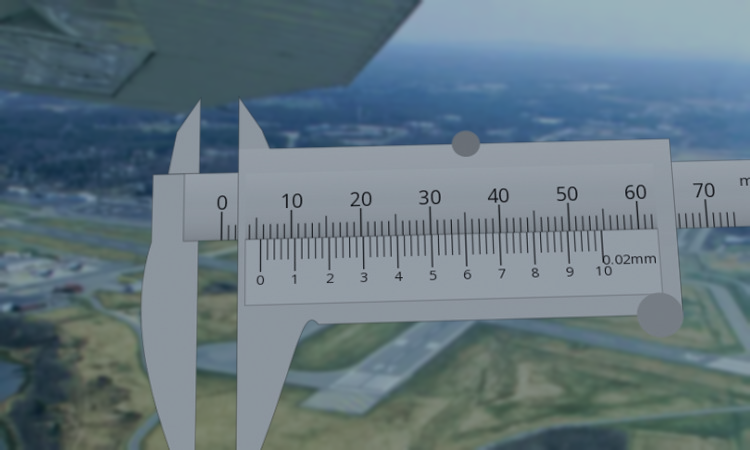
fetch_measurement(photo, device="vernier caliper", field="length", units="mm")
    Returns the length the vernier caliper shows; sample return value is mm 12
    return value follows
mm 5.6
